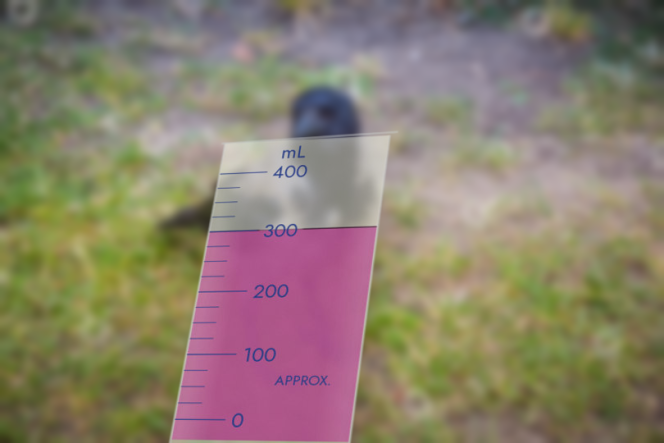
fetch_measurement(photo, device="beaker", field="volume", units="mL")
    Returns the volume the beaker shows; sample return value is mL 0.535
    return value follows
mL 300
